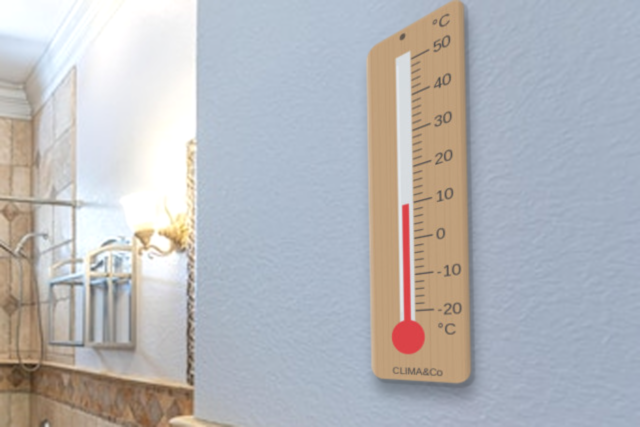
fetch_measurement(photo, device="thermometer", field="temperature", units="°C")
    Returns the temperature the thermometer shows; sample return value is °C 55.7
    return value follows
°C 10
